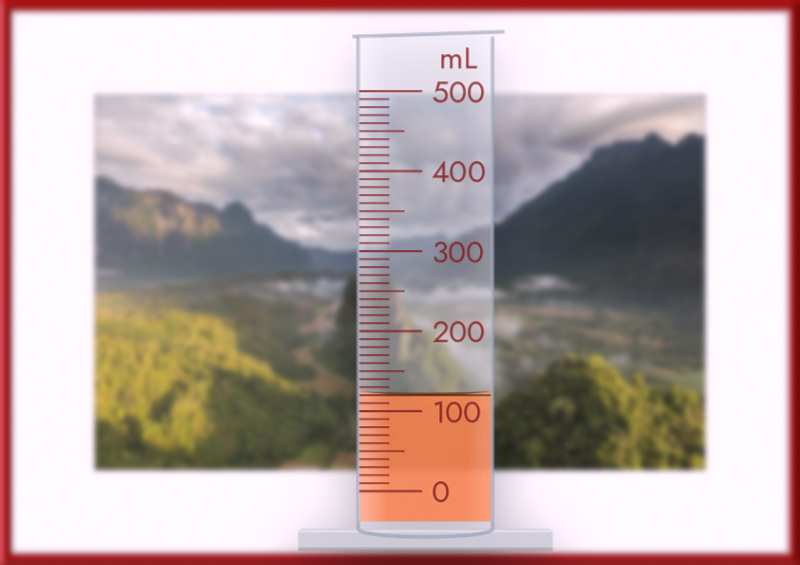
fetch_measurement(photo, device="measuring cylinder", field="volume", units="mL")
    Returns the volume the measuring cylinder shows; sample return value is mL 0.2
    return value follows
mL 120
